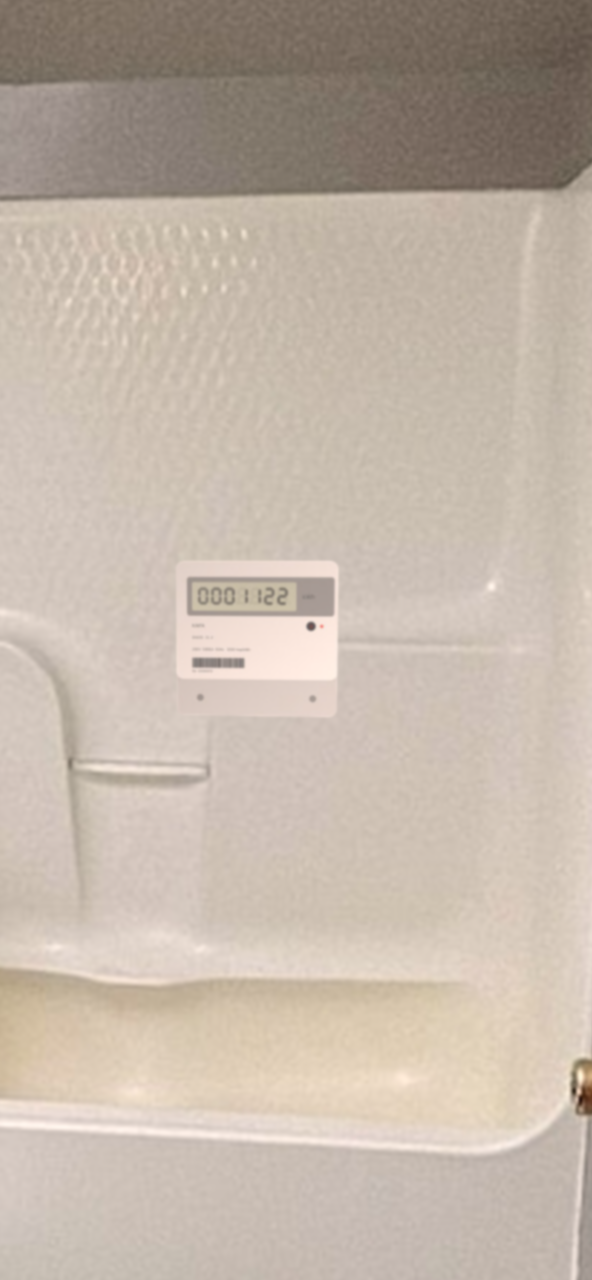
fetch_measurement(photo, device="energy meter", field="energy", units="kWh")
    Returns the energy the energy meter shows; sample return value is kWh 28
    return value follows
kWh 1122
